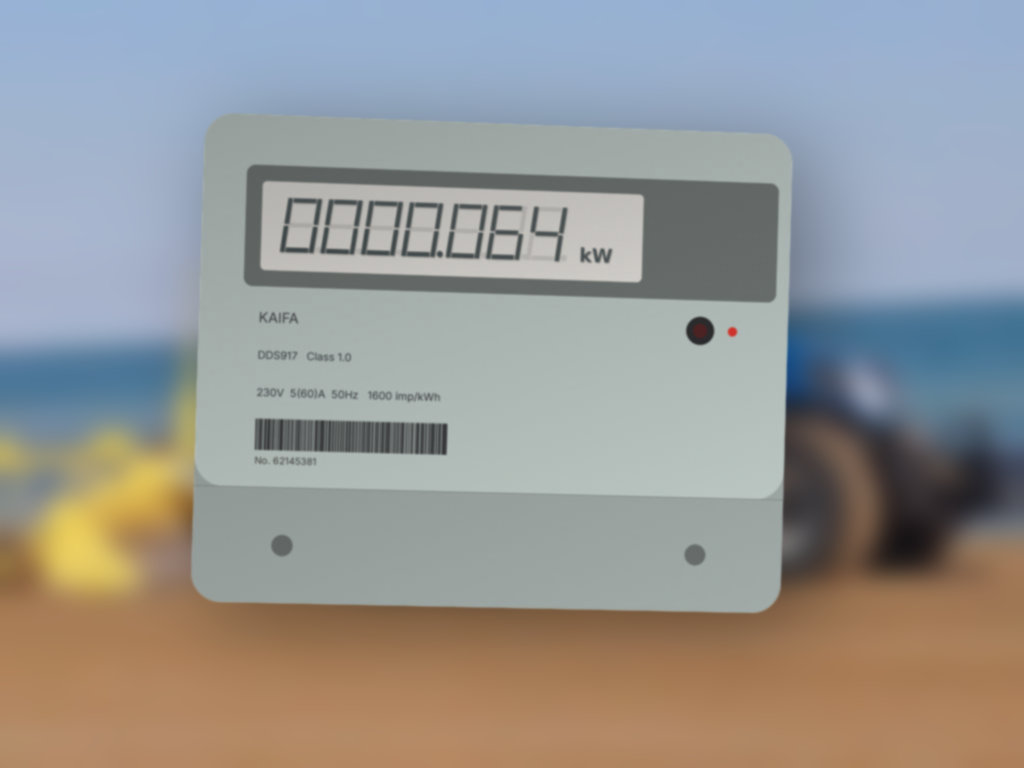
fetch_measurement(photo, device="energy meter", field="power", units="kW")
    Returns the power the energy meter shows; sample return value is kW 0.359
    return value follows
kW 0.064
